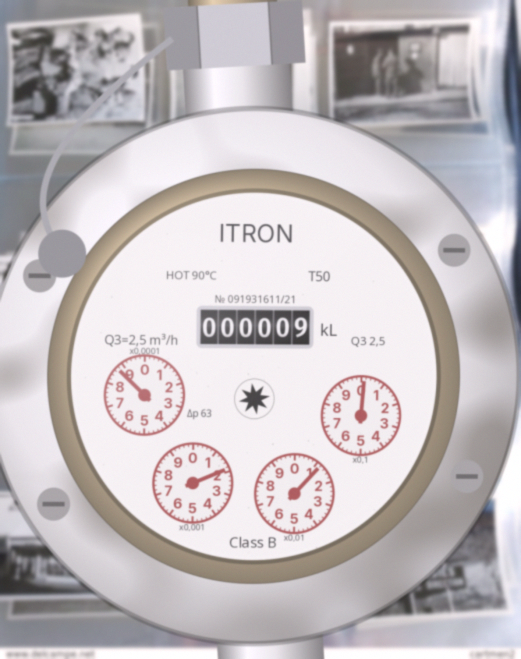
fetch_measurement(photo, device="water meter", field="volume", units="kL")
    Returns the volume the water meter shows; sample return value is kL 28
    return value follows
kL 9.0118
